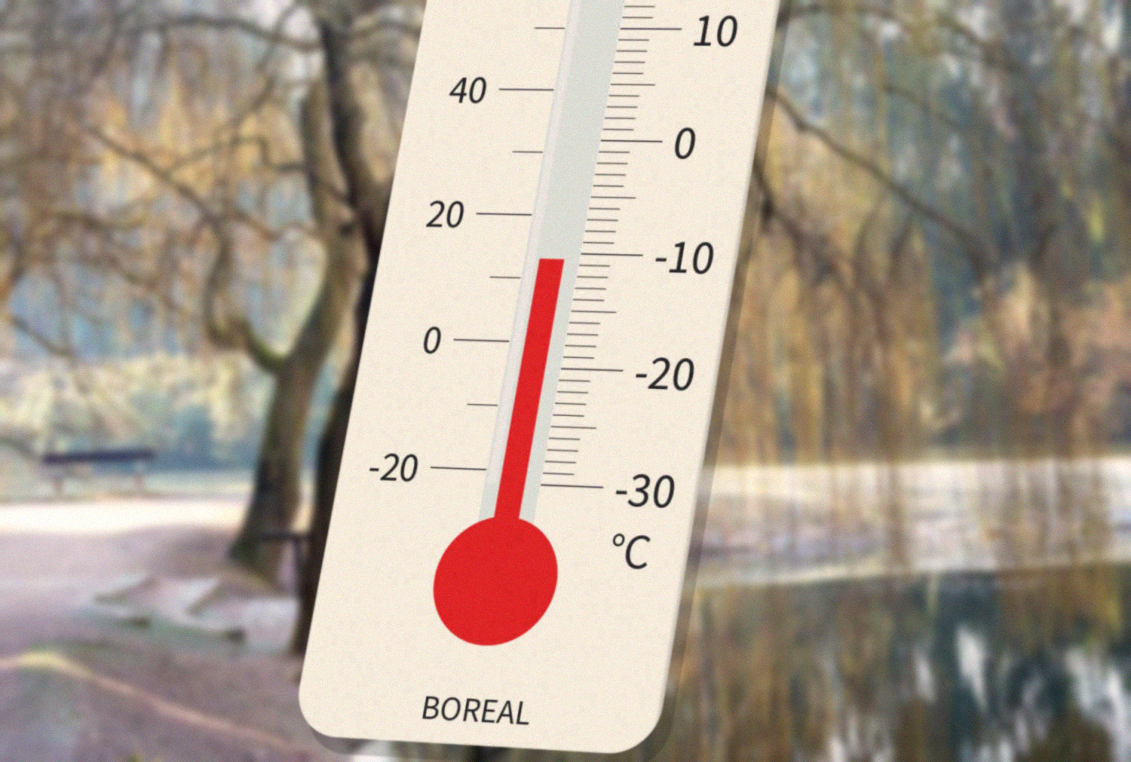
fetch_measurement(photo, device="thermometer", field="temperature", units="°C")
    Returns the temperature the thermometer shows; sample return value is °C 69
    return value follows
°C -10.5
